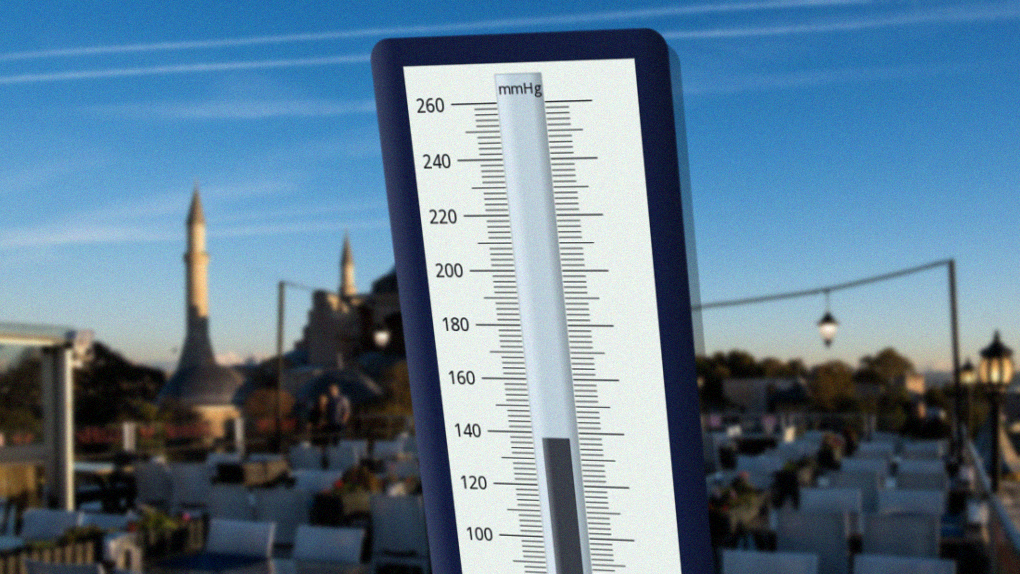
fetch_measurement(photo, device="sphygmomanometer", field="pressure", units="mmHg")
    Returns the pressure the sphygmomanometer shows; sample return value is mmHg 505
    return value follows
mmHg 138
